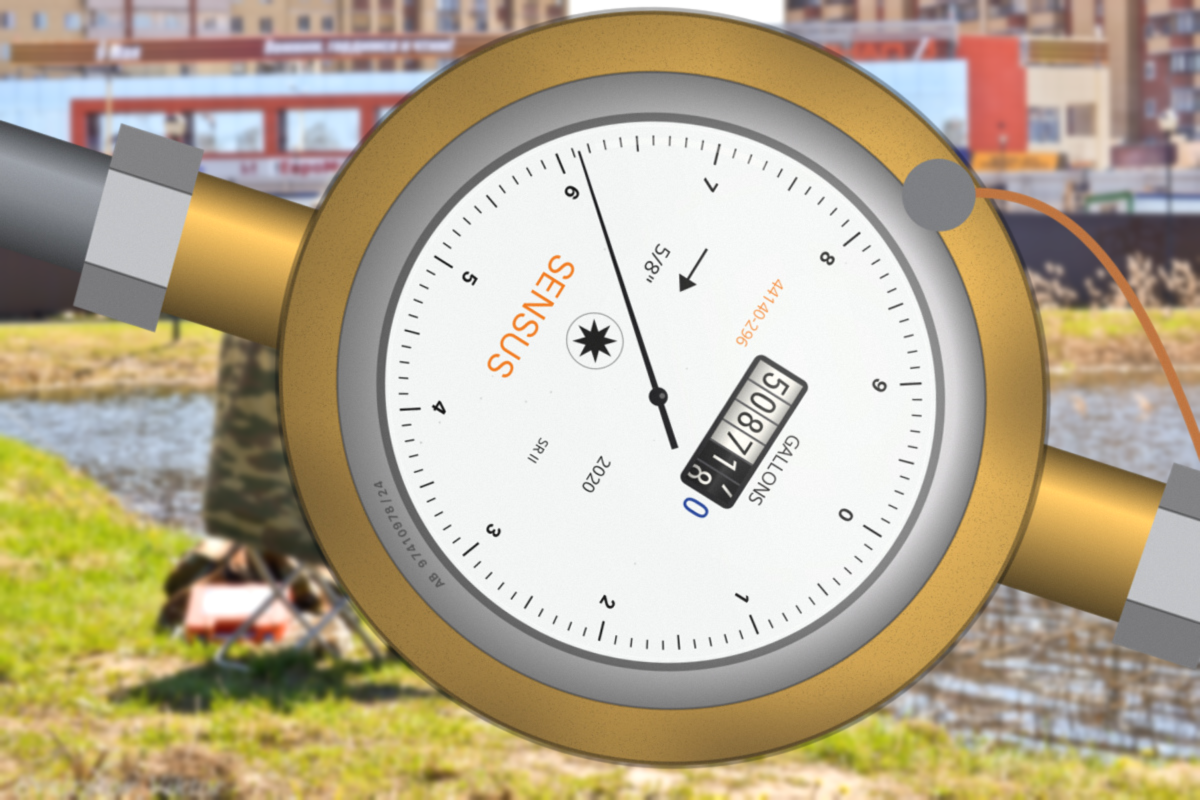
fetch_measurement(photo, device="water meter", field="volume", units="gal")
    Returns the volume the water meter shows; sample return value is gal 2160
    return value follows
gal 5087176.1
